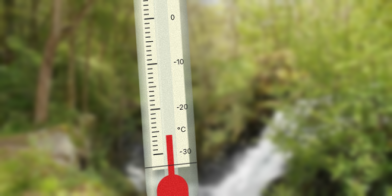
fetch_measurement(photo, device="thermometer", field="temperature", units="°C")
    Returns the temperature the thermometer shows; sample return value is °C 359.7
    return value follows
°C -26
